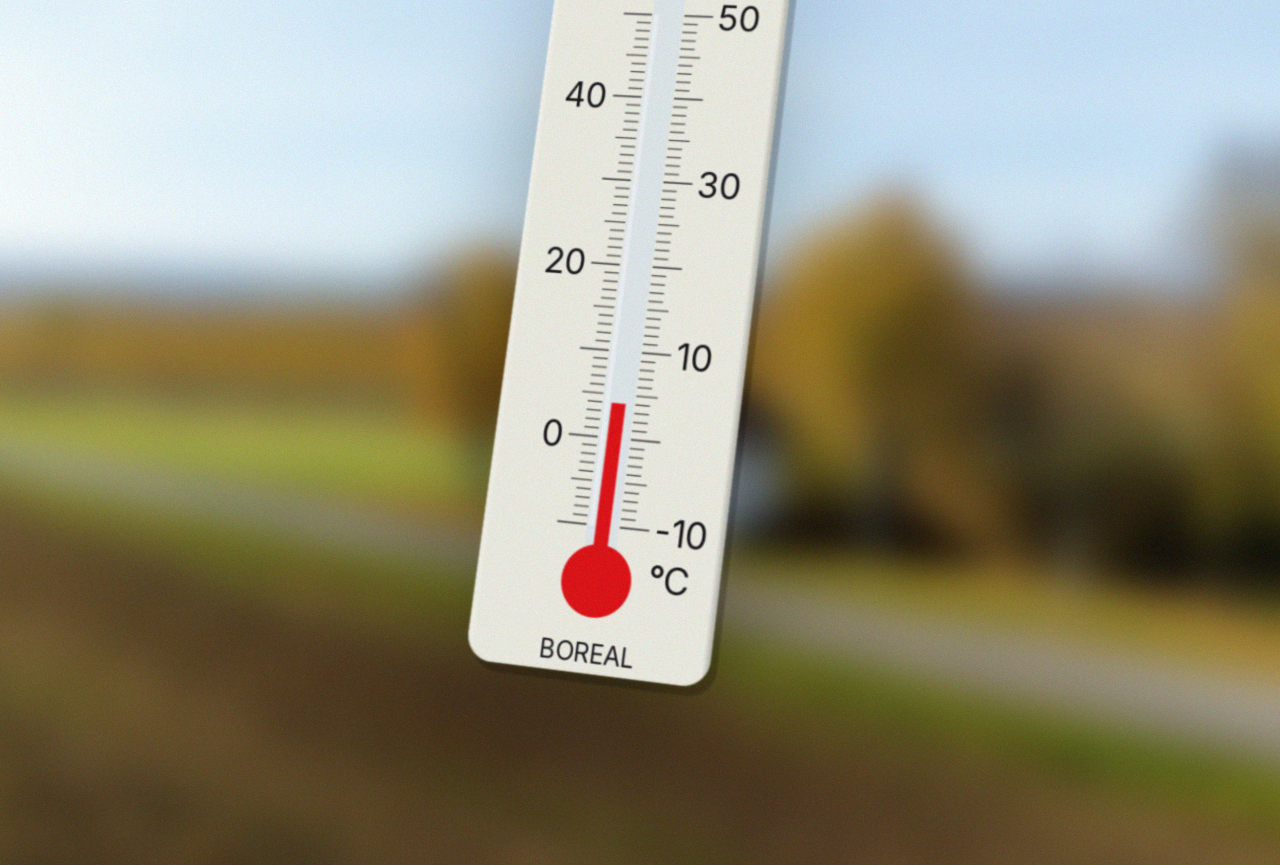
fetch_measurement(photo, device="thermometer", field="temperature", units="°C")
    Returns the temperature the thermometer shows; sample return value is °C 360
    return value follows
°C 4
